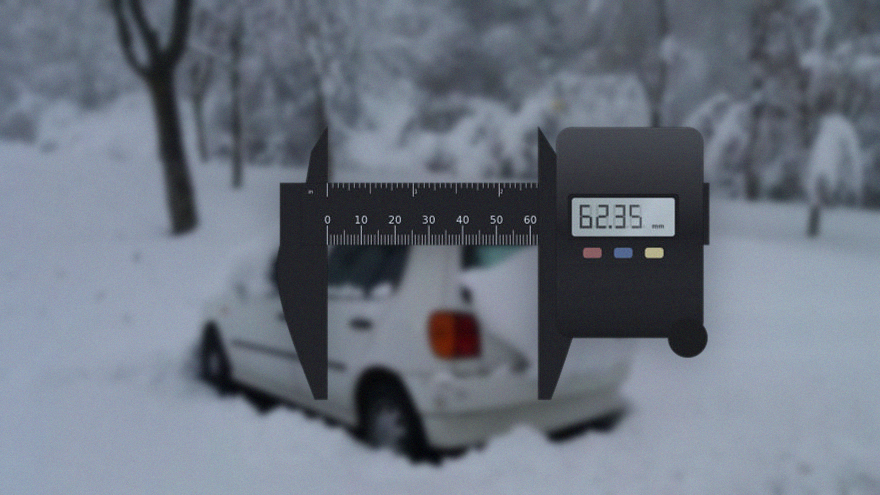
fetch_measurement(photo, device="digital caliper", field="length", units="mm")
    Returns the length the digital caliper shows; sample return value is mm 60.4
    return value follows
mm 62.35
